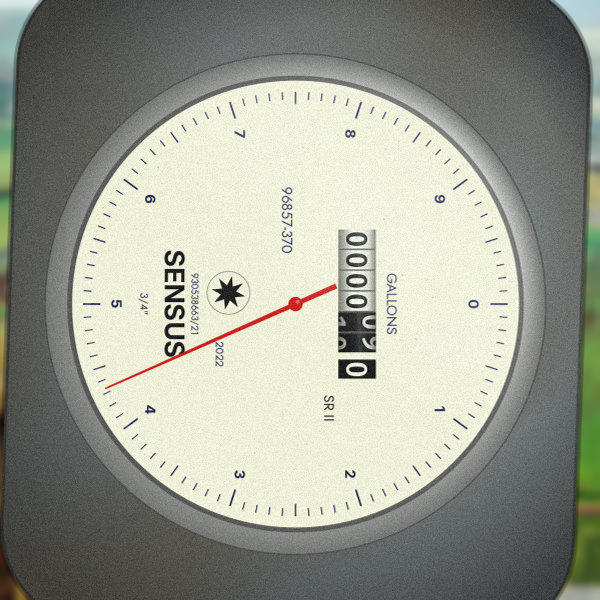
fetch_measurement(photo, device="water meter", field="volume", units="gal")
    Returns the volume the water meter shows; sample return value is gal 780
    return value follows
gal 94.3
